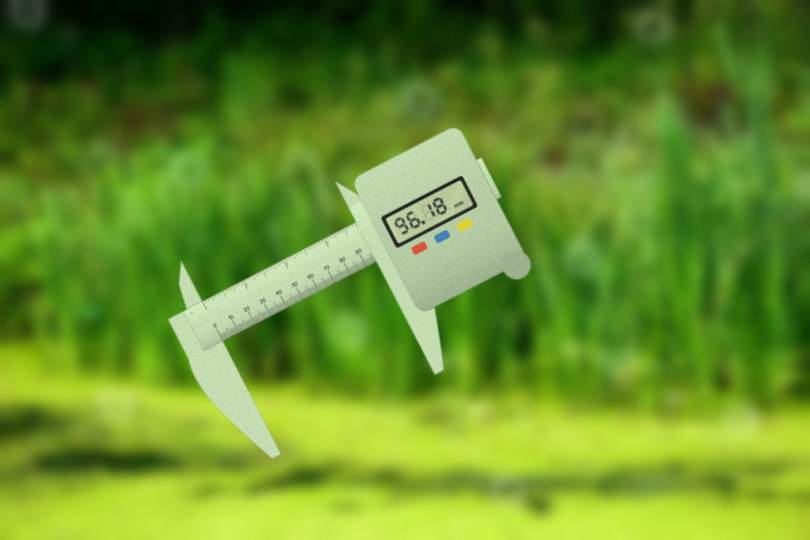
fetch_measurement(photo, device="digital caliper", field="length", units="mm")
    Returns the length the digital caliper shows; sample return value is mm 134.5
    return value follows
mm 96.18
